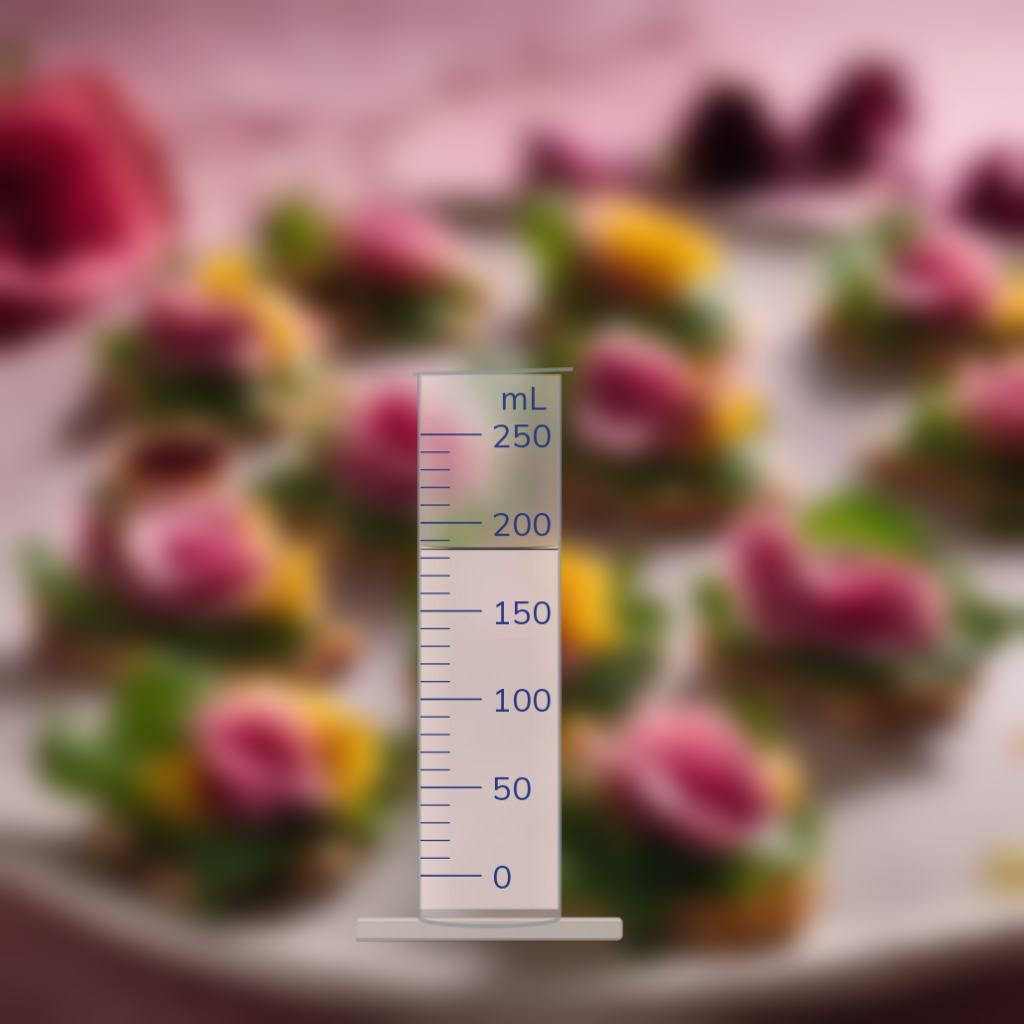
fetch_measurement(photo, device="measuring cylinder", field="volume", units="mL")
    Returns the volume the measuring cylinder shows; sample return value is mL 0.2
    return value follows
mL 185
